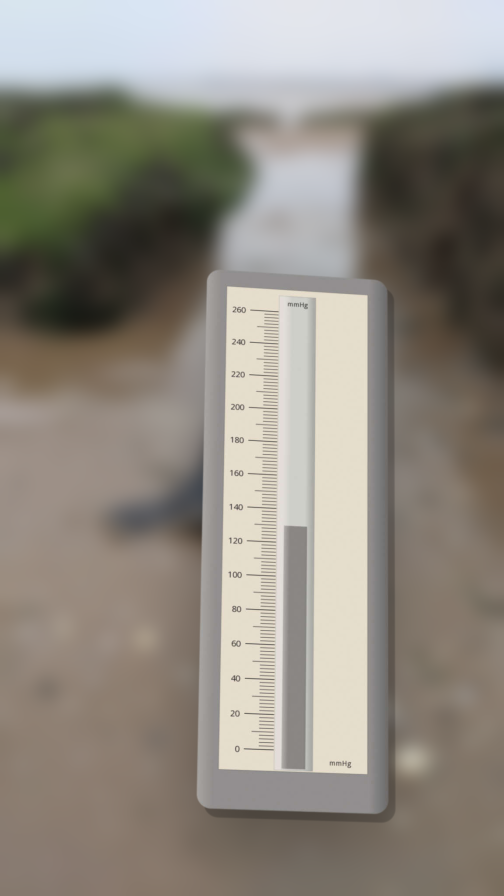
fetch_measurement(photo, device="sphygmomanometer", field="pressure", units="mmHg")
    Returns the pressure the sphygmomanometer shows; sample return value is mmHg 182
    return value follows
mmHg 130
